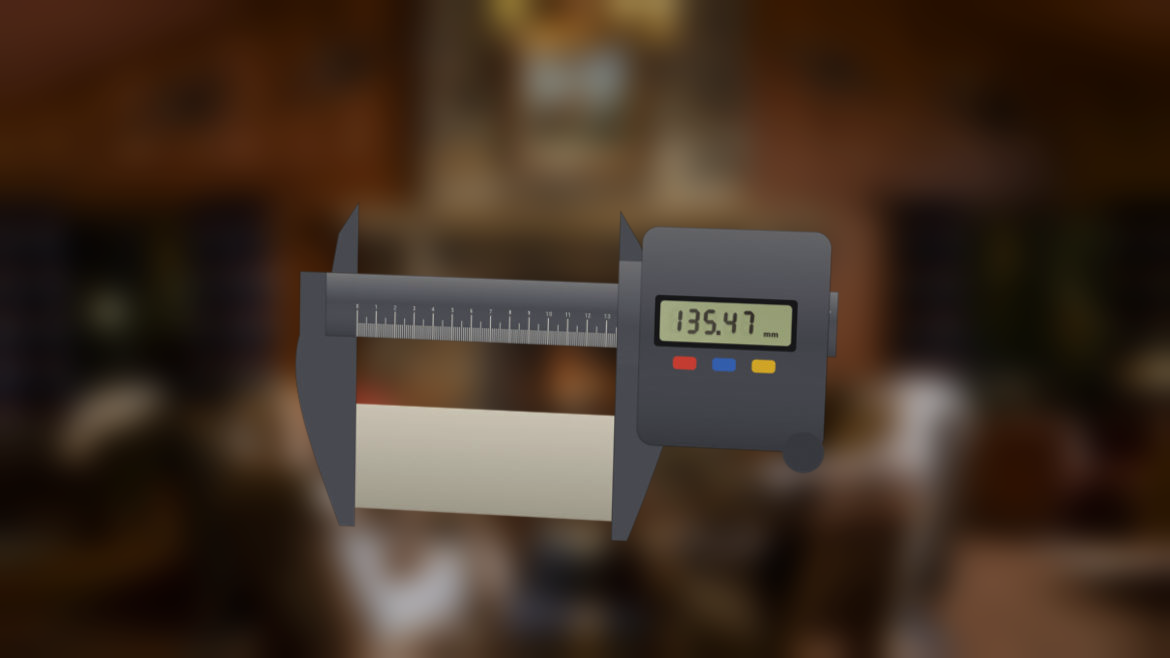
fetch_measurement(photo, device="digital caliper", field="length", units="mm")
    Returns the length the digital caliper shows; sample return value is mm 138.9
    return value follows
mm 135.47
